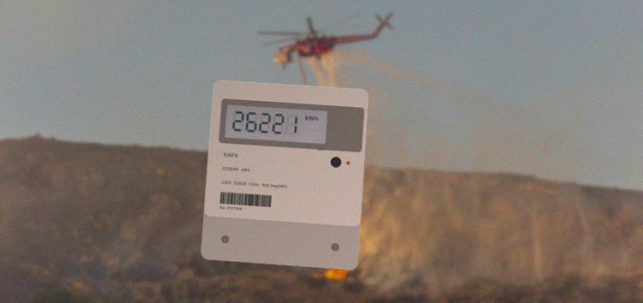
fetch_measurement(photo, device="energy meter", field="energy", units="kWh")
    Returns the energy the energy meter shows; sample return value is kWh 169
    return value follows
kWh 26221
